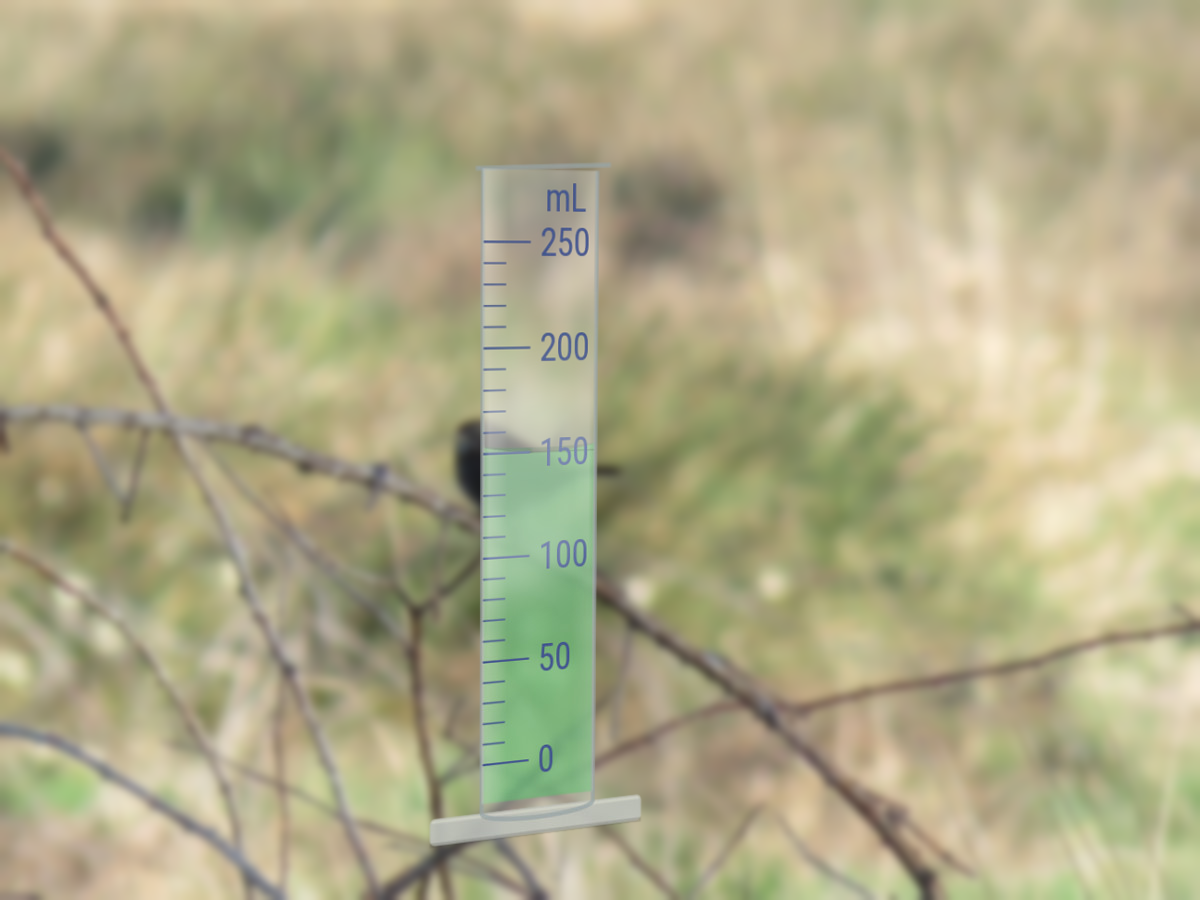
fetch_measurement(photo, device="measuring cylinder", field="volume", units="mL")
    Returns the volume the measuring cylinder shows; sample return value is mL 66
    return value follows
mL 150
